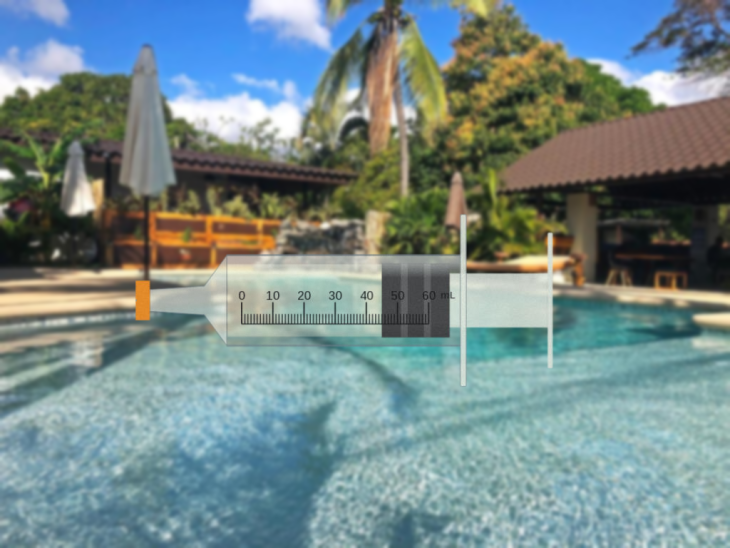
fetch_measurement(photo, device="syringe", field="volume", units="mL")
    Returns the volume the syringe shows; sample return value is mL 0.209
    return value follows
mL 45
